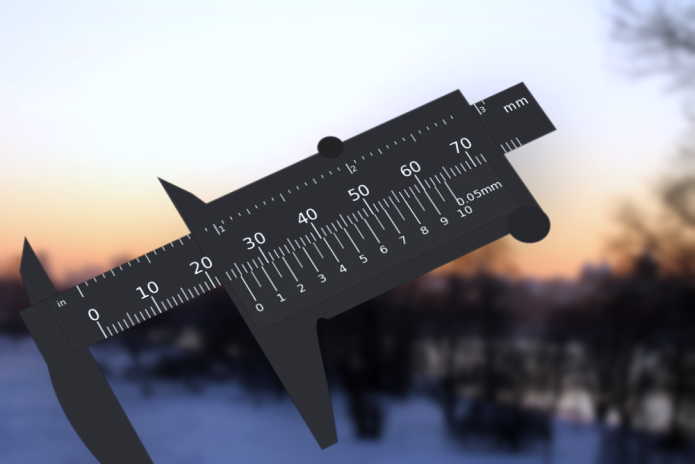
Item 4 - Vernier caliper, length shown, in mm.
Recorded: 24.8 mm
